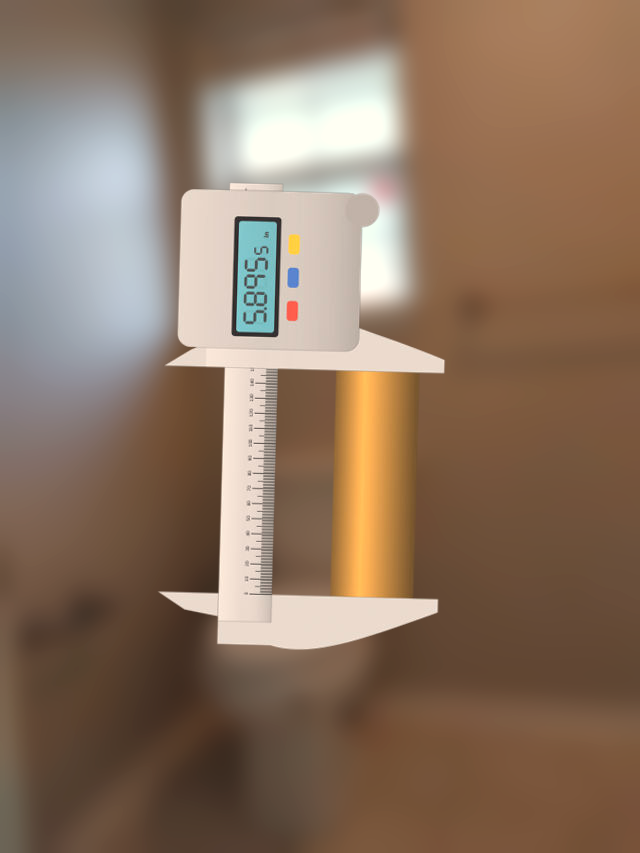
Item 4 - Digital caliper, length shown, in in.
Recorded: 5.8955 in
